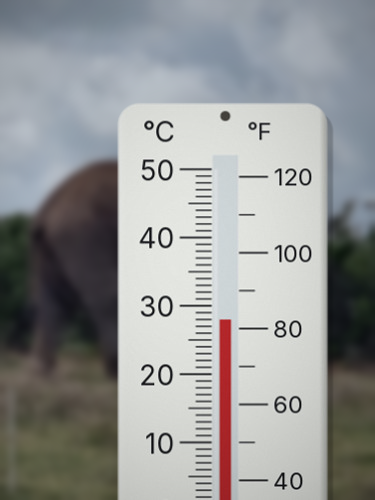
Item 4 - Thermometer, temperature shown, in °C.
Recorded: 28 °C
